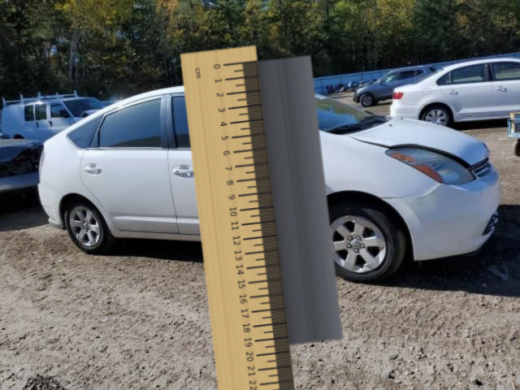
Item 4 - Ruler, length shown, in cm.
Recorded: 19.5 cm
